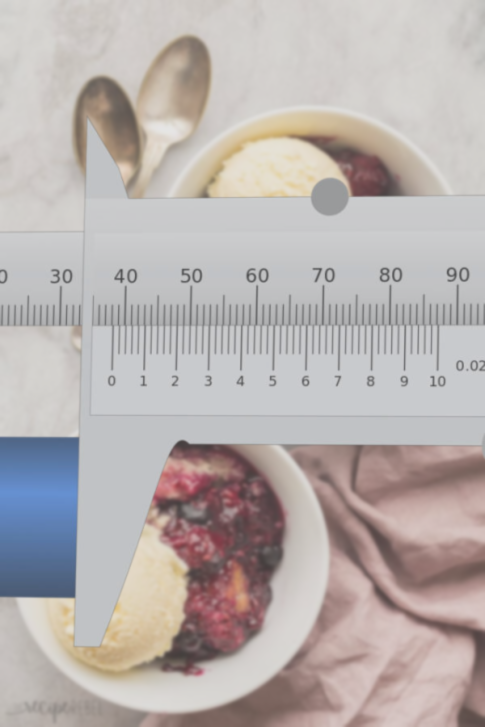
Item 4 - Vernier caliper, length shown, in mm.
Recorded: 38.2 mm
